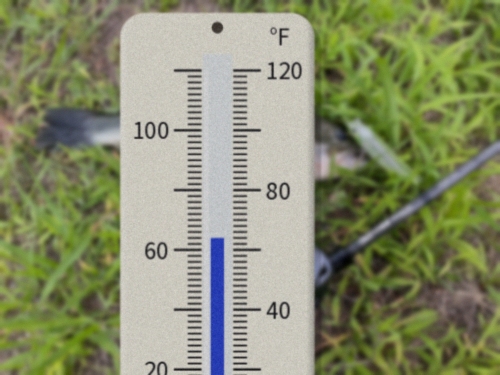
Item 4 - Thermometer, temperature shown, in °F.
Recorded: 64 °F
